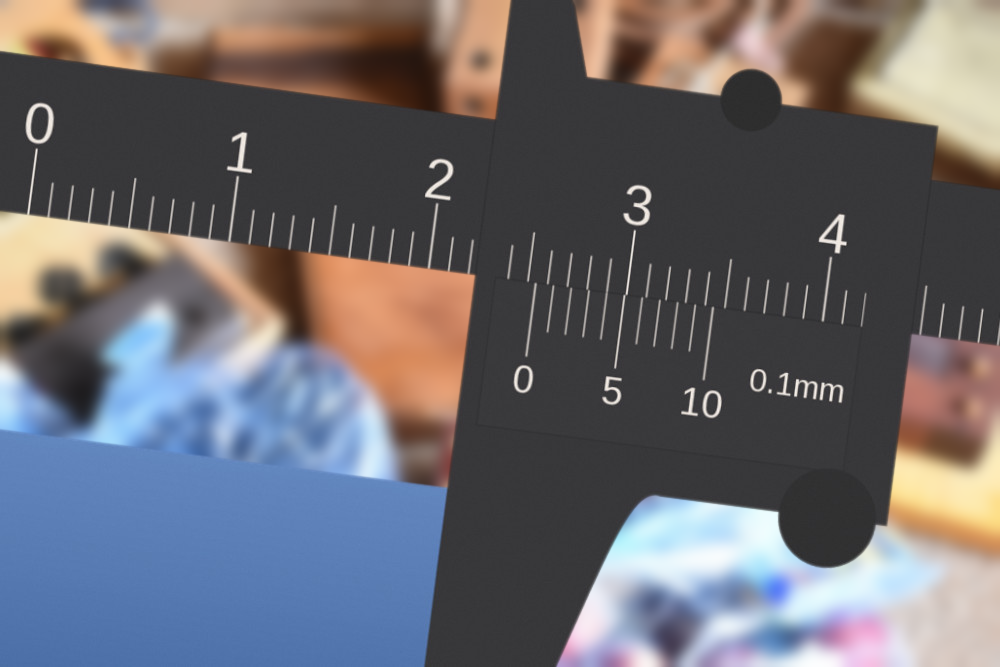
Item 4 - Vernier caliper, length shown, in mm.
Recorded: 25.4 mm
